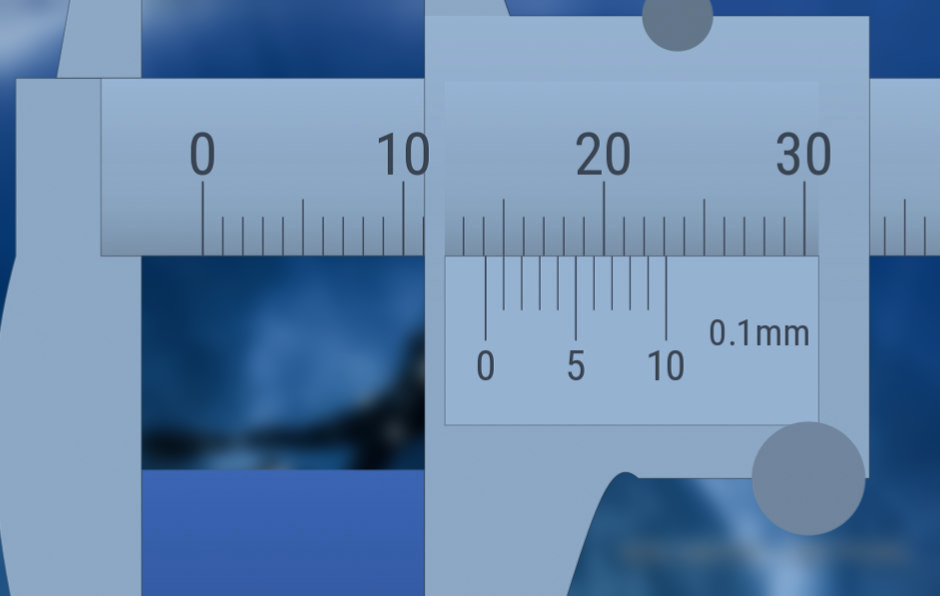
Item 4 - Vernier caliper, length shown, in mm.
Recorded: 14.1 mm
